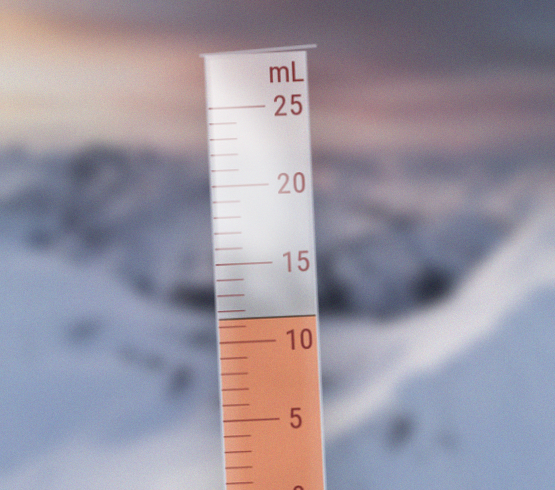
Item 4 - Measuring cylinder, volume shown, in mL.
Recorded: 11.5 mL
